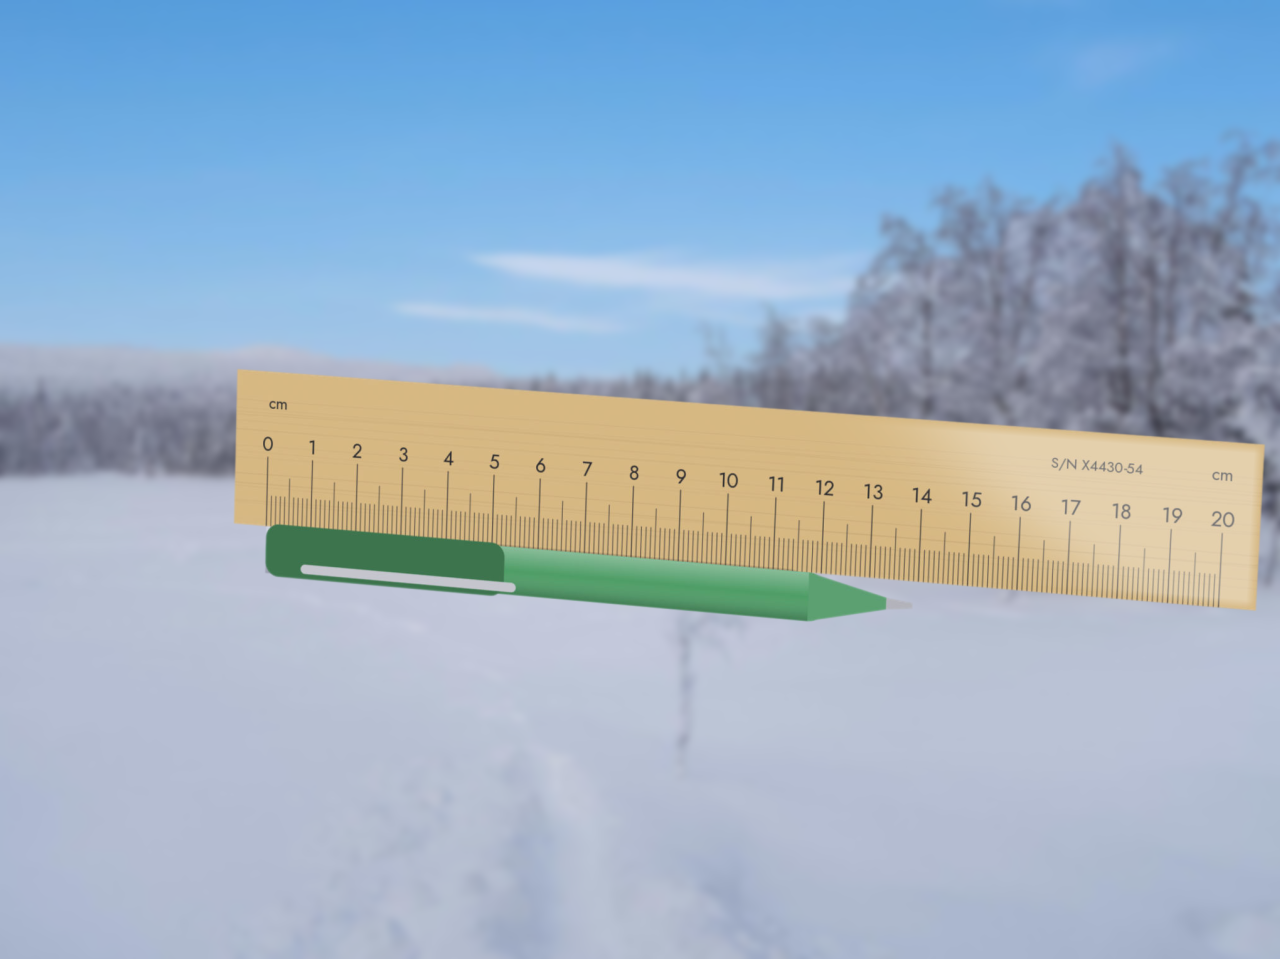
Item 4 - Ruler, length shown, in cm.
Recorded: 13.9 cm
